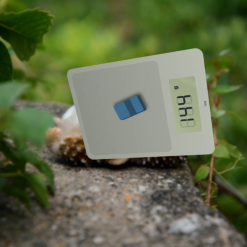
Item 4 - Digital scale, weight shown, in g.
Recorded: 144 g
